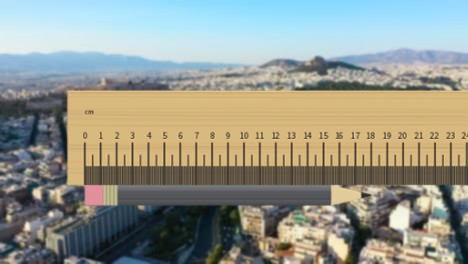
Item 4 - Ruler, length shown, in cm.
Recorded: 18 cm
